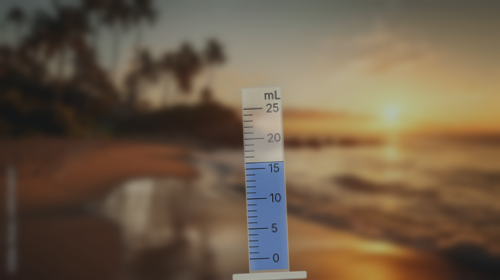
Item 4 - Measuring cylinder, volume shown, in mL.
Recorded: 16 mL
